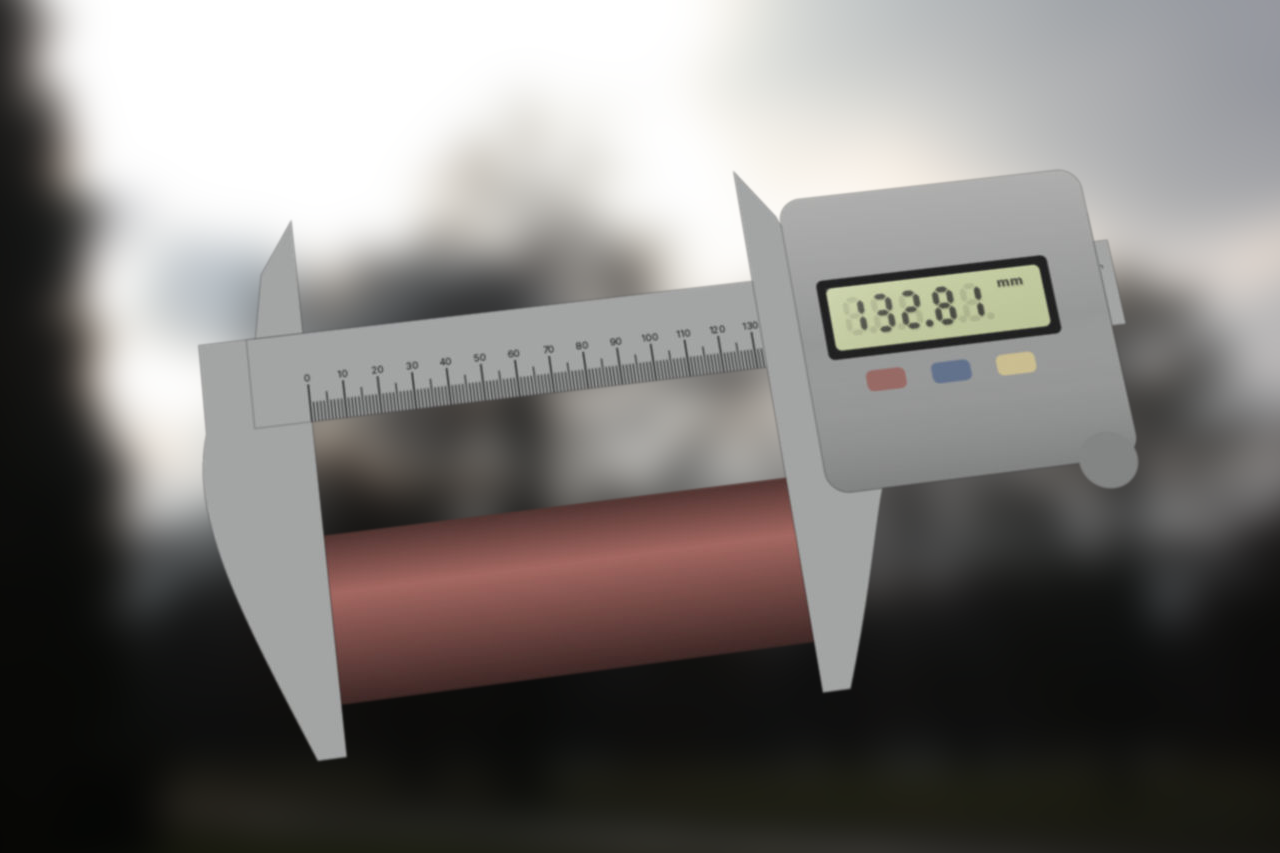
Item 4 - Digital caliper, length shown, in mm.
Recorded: 132.81 mm
